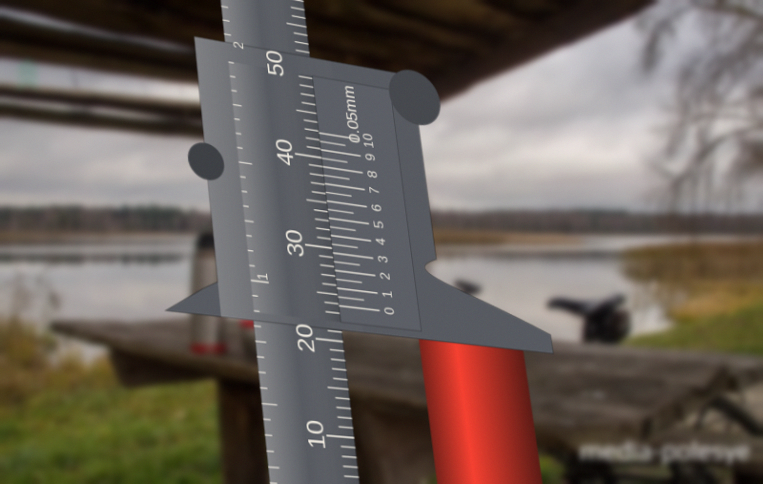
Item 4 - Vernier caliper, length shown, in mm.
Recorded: 23.8 mm
